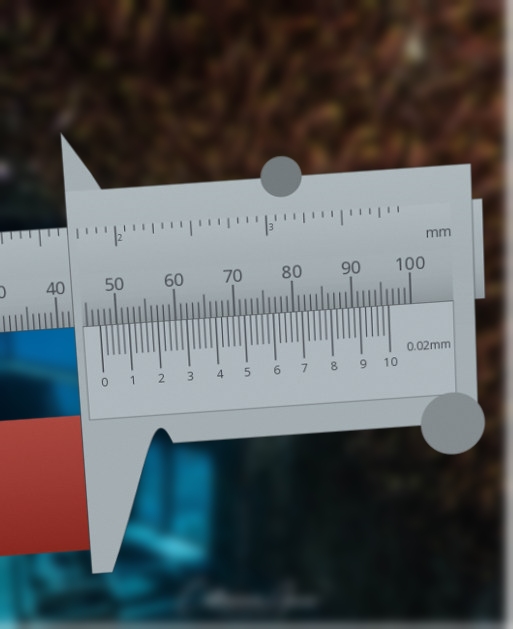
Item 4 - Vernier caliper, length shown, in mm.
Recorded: 47.2 mm
